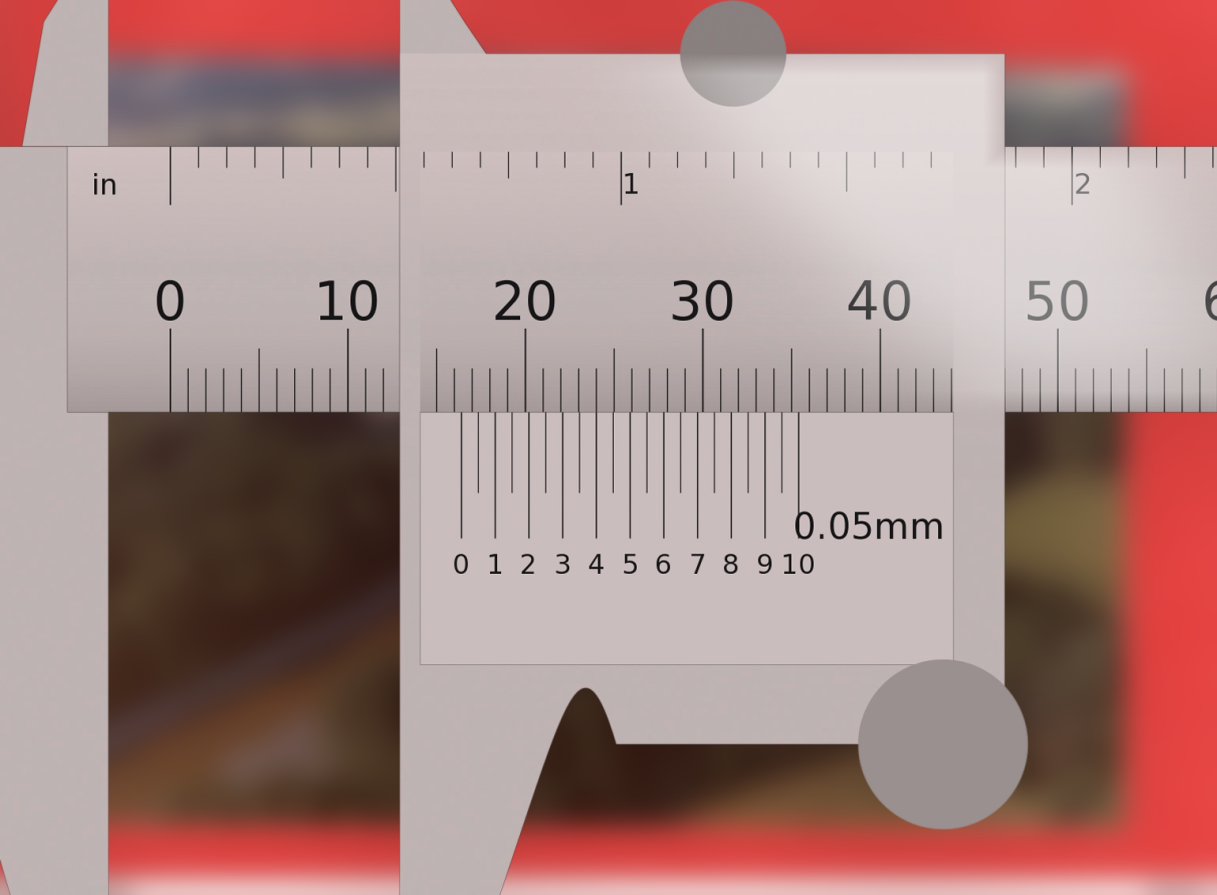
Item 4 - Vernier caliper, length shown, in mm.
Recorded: 16.4 mm
